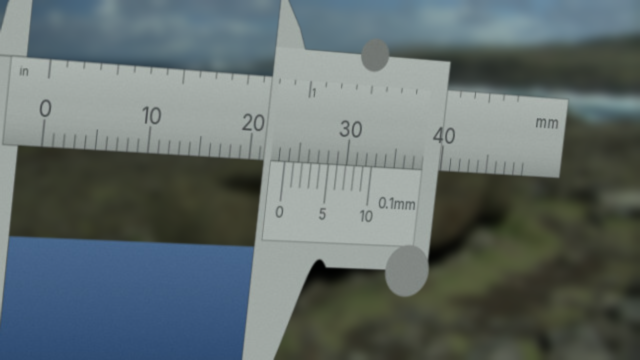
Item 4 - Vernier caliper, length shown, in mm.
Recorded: 23.6 mm
